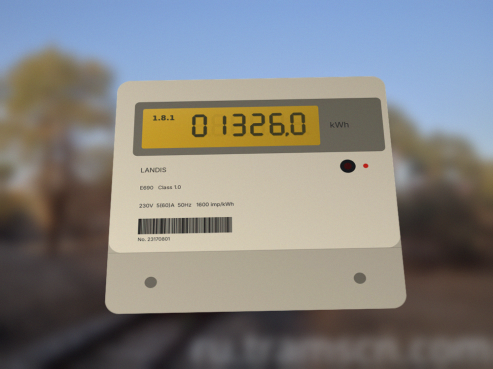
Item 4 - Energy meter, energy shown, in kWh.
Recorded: 1326.0 kWh
